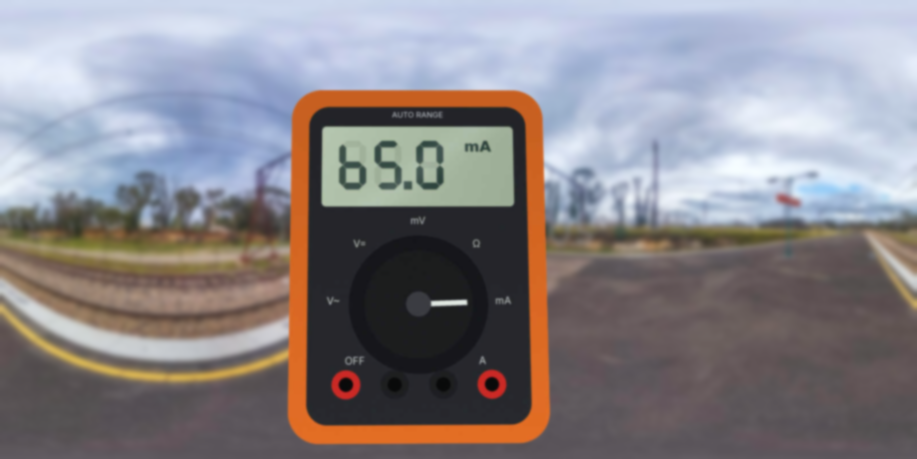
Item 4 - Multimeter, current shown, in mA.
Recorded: 65.0 mA
